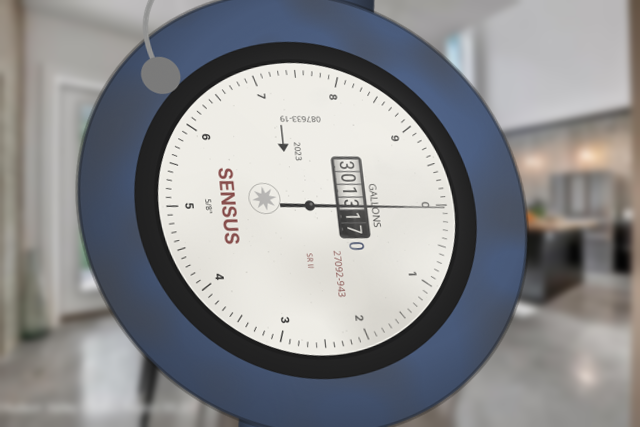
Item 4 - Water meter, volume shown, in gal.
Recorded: 3013170.0 gal
